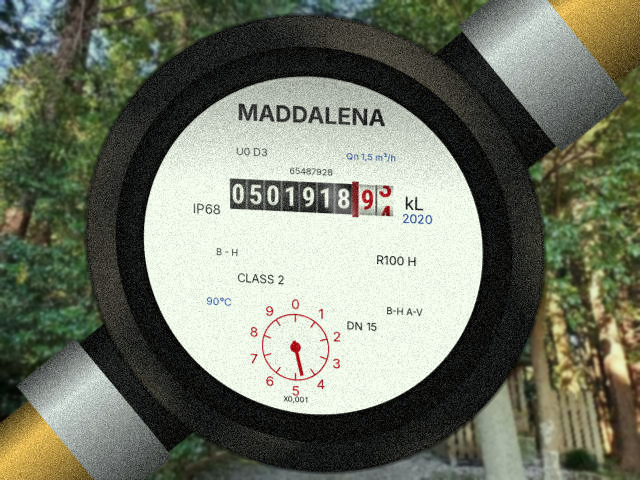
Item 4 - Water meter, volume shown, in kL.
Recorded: 501918.934 kL
